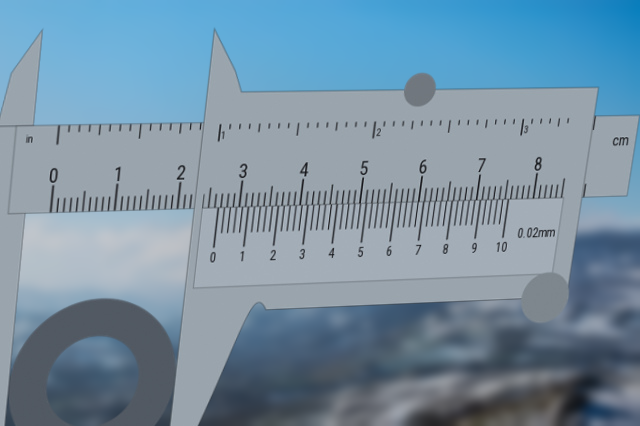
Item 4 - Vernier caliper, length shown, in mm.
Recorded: 26.6 mm
